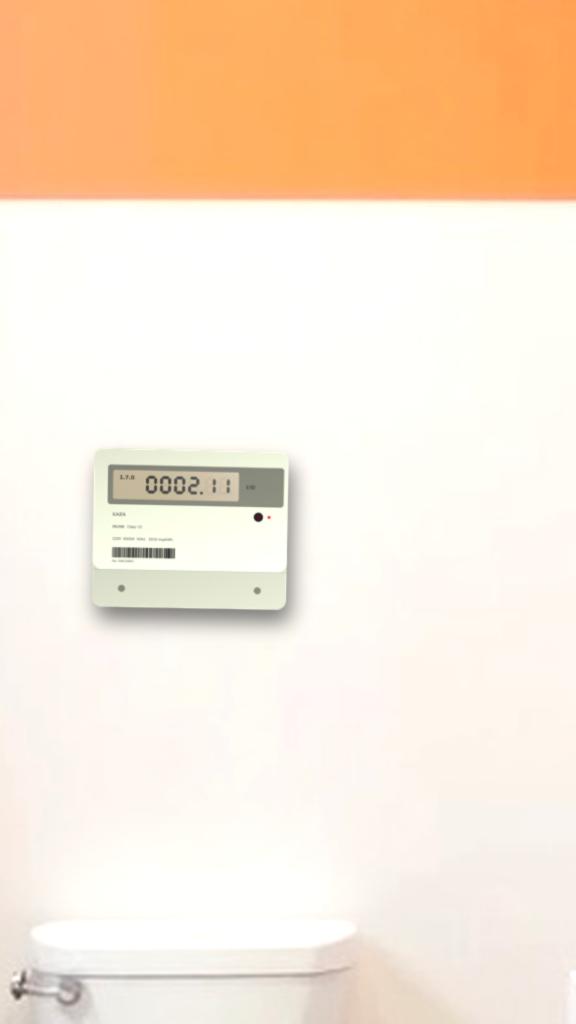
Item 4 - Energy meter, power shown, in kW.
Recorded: 2.11 kW
